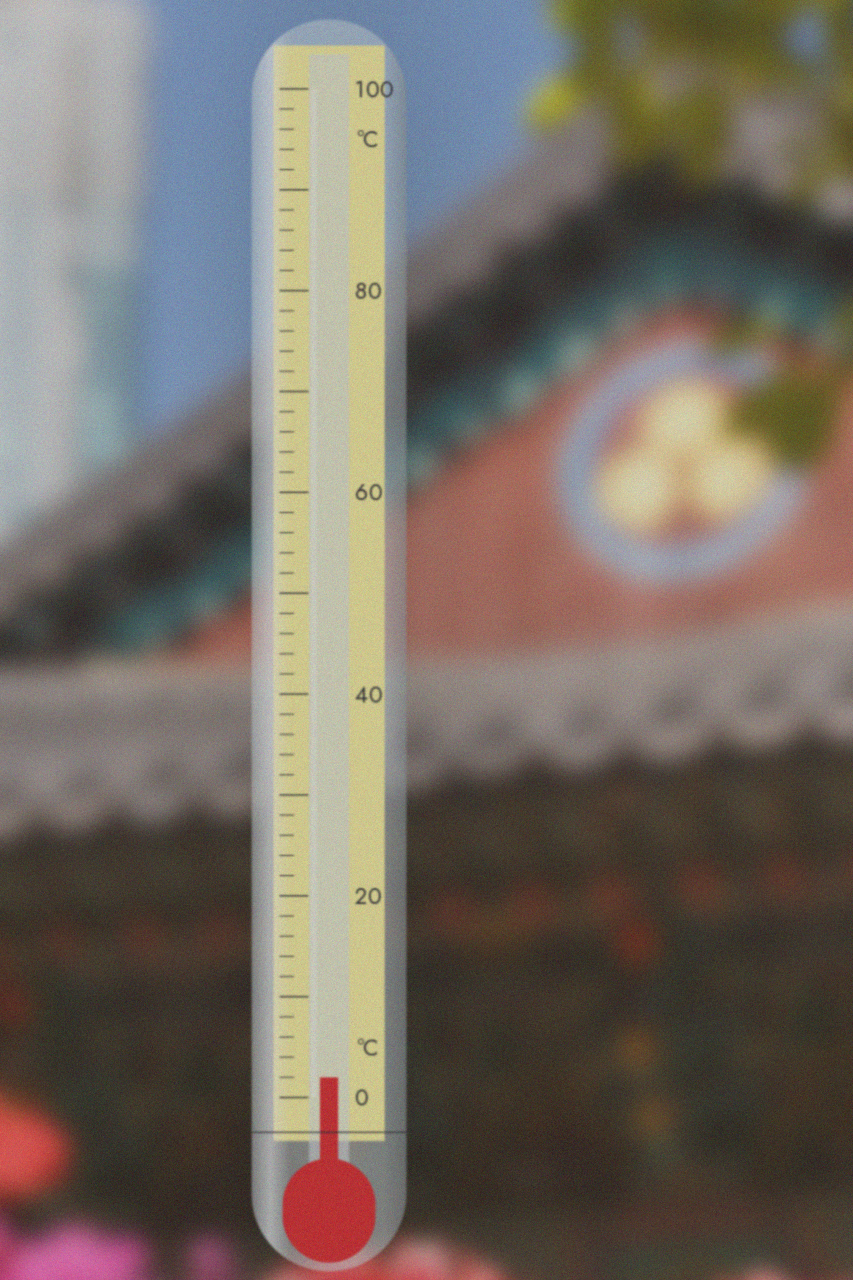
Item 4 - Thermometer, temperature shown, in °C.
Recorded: 2 °C
